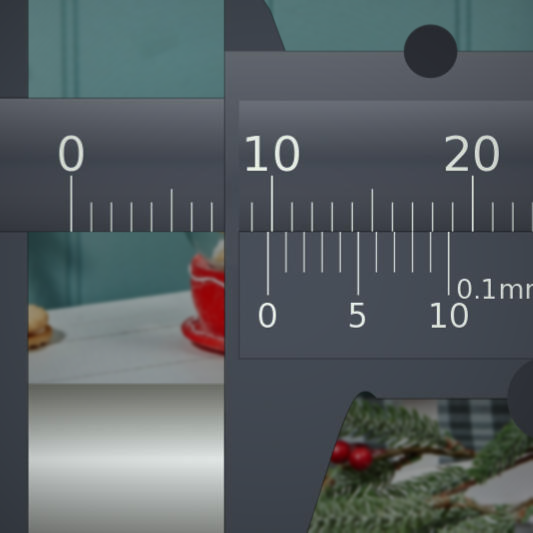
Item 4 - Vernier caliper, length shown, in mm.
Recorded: 9.8 mm
